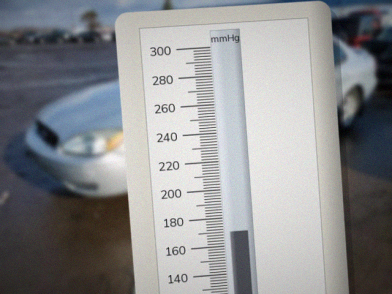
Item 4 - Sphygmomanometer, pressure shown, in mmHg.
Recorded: 170 mmHg
